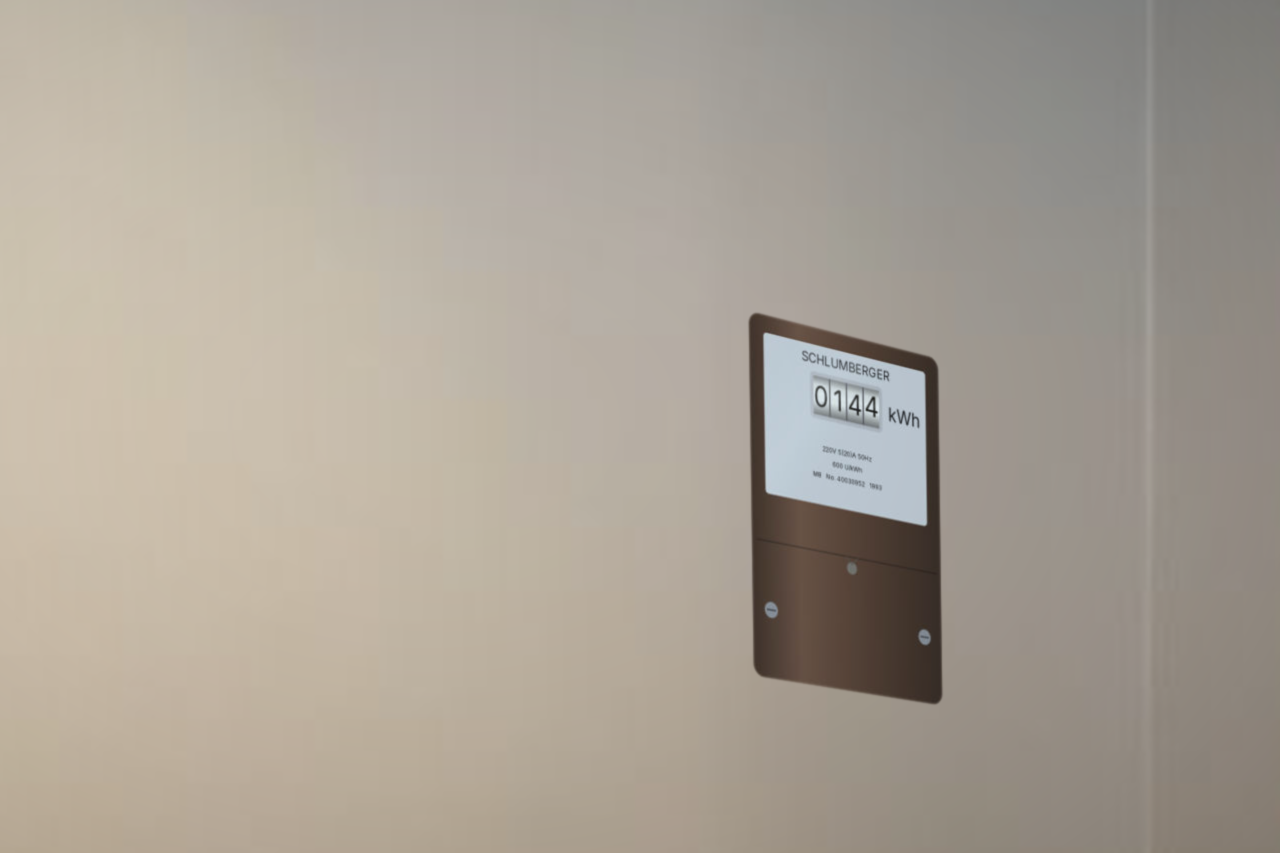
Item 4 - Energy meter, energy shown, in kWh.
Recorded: 144 kWh
